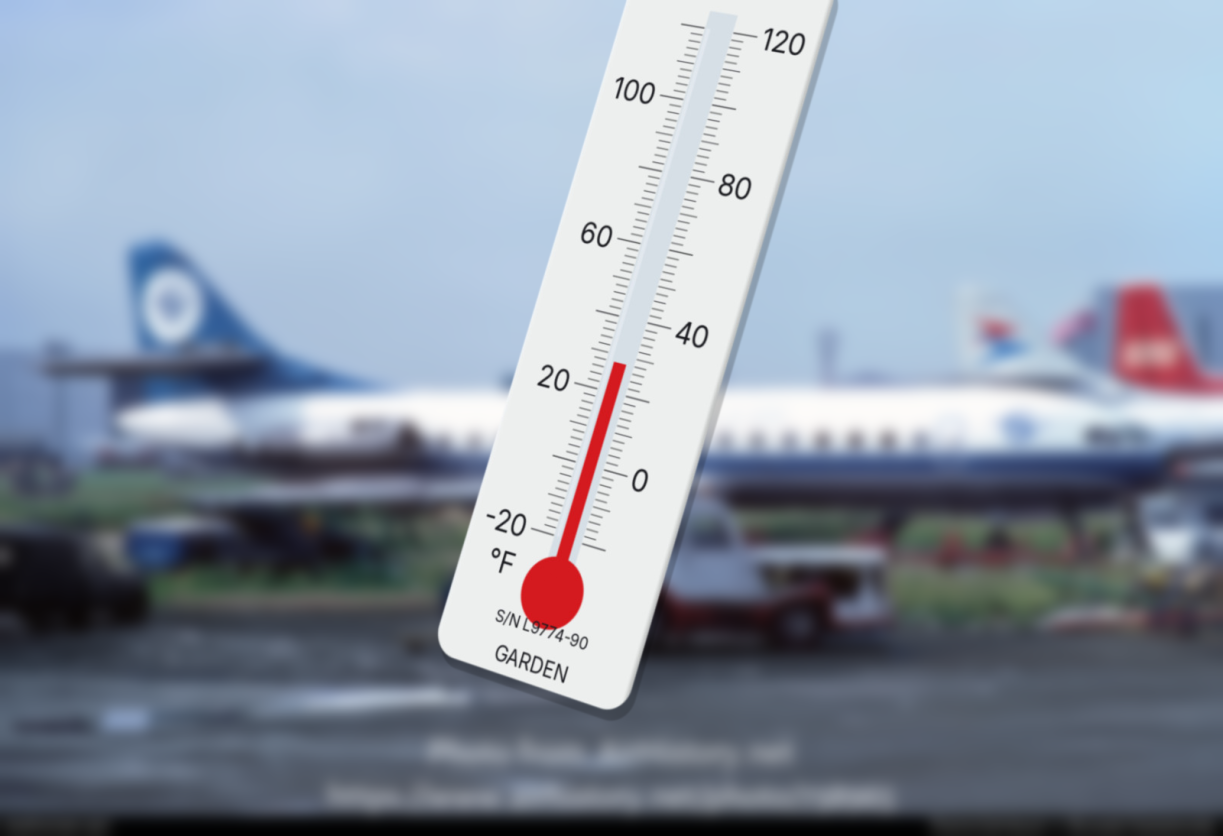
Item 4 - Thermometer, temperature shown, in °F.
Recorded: 28 °F
